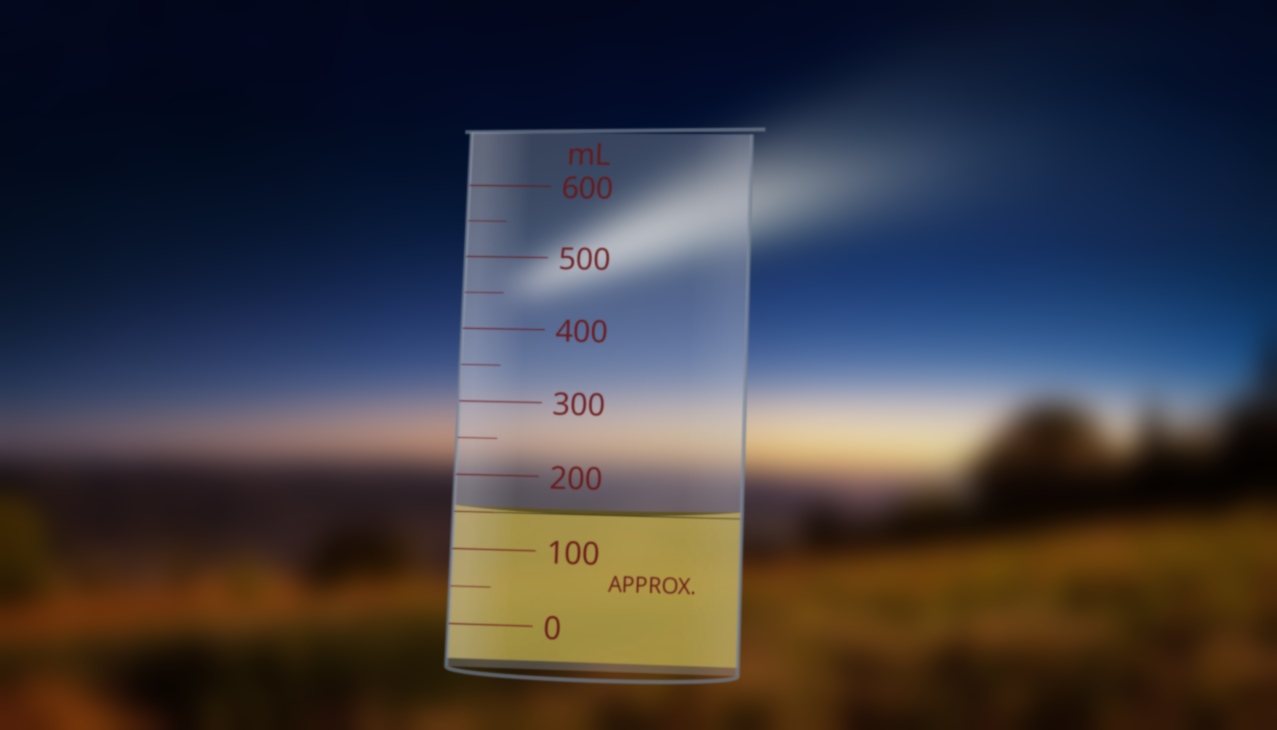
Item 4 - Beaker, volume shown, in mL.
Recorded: 150 mL
